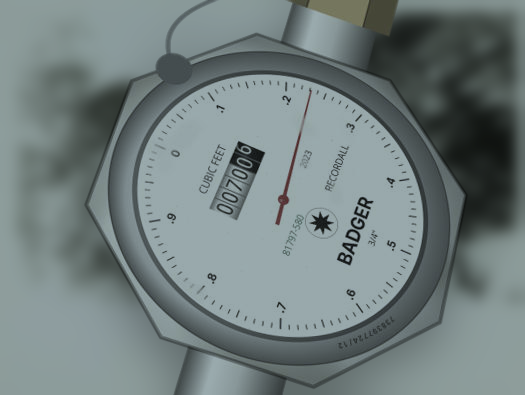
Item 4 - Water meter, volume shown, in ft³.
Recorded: 7006.23 ft³
